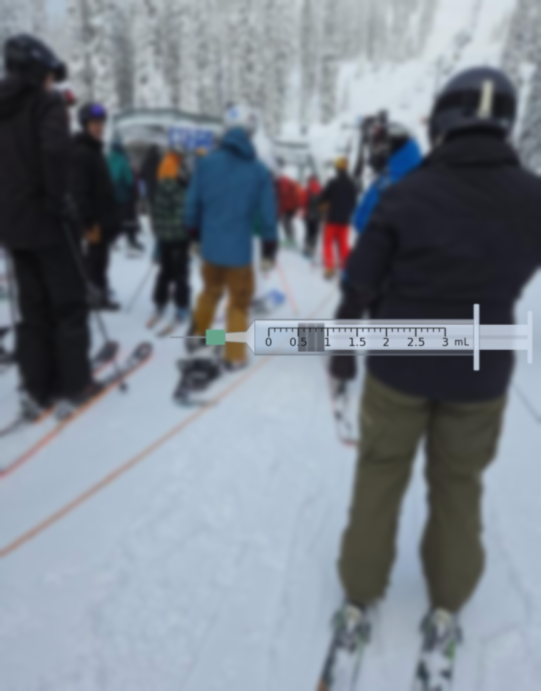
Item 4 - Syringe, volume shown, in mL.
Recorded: 0.5 mL
